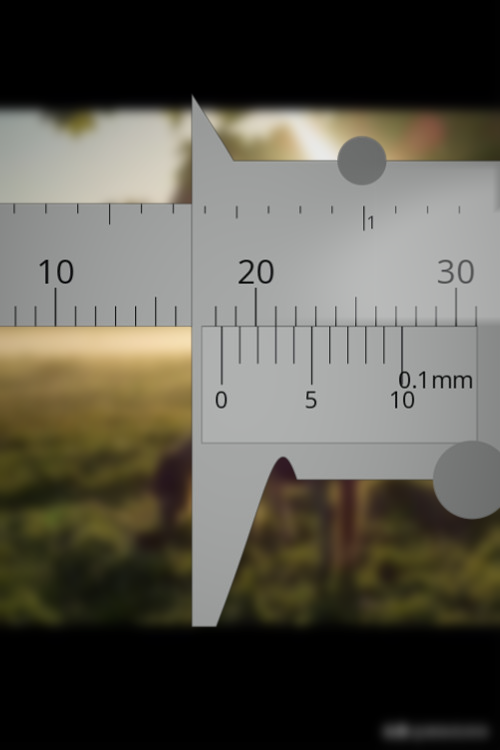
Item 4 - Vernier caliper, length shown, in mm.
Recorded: 18.3 mm
